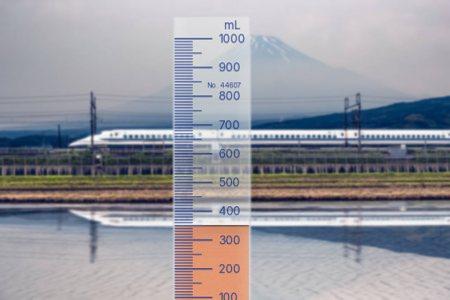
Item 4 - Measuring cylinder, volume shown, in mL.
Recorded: 350 mL
